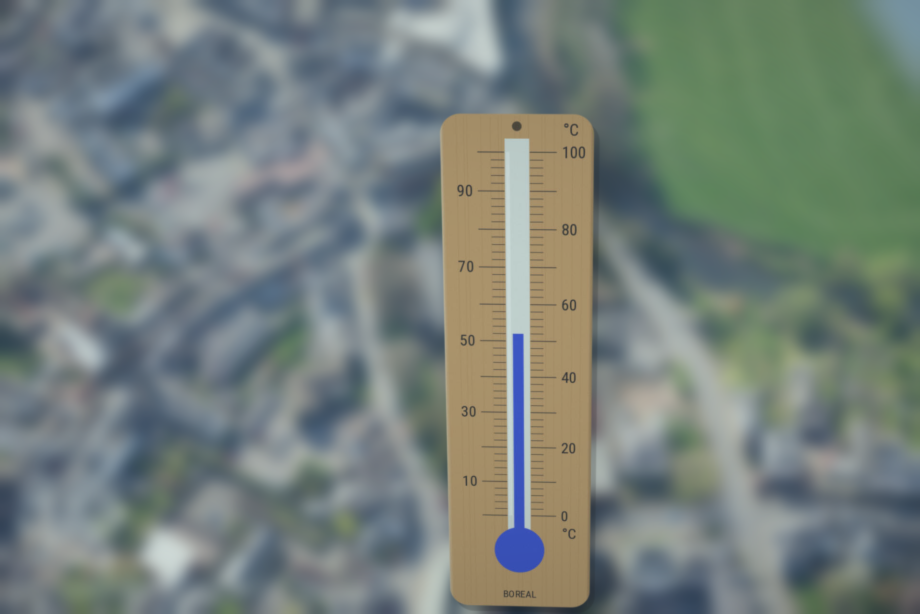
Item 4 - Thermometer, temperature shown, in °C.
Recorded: 52 °C
